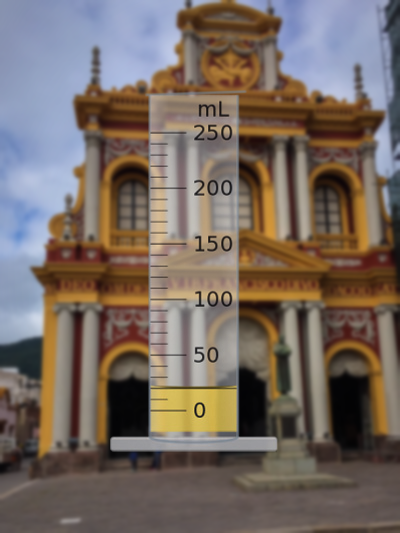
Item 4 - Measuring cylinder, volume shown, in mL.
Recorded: 20 mL
